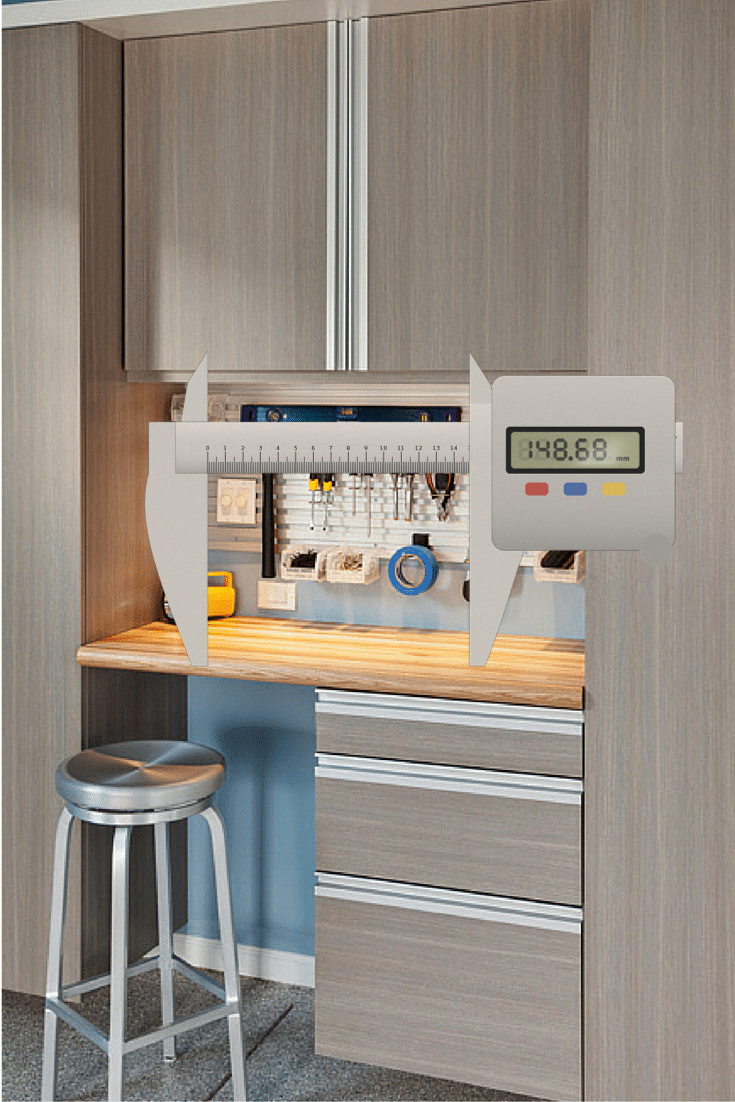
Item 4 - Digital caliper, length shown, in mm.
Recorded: 148.68 mm
